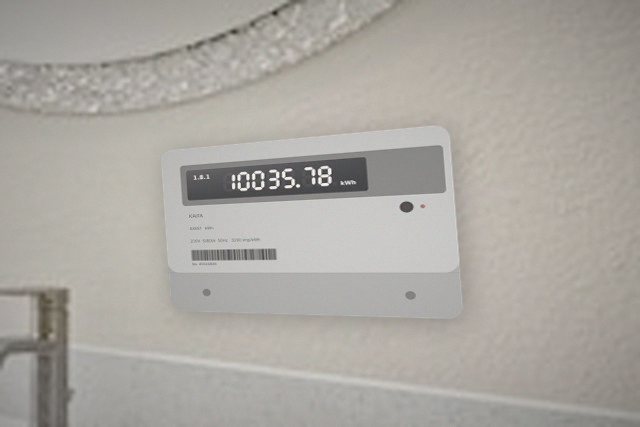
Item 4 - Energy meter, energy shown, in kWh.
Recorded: 10035.78 kWh
